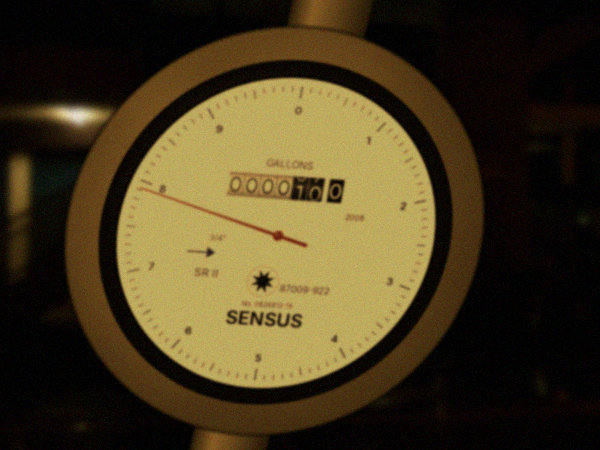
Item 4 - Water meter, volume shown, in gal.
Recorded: 97.9 gal
